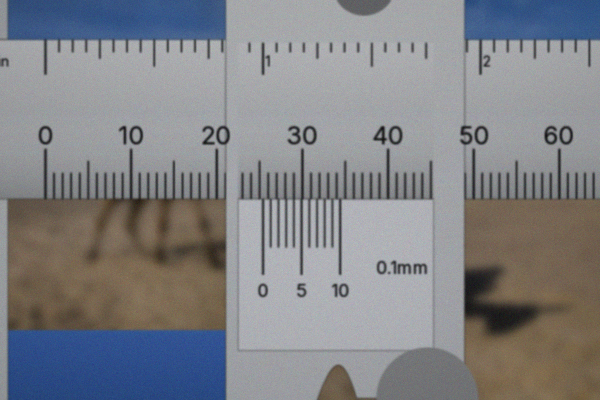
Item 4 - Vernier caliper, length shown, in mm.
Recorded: 25.4 mm
